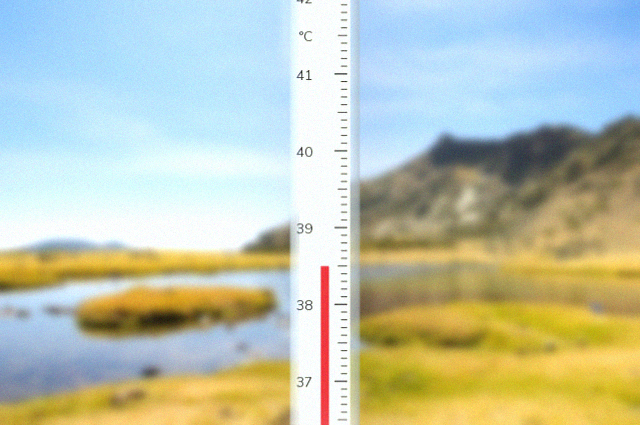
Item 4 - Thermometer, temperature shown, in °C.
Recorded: 38.5 °C
